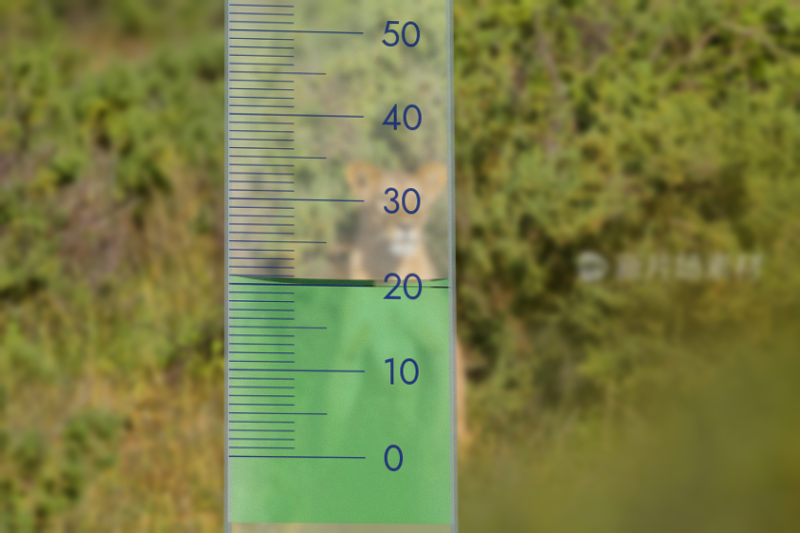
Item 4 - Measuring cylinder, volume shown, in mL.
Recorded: 20 mL
